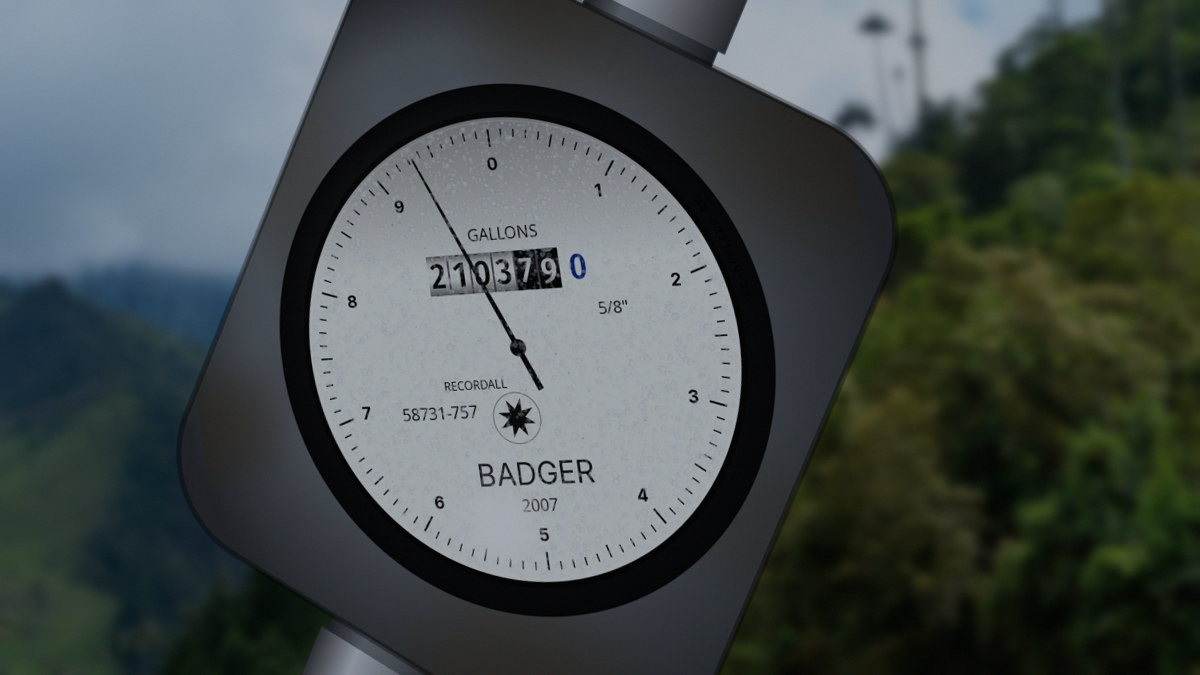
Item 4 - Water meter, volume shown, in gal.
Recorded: 2103789.3 gal
